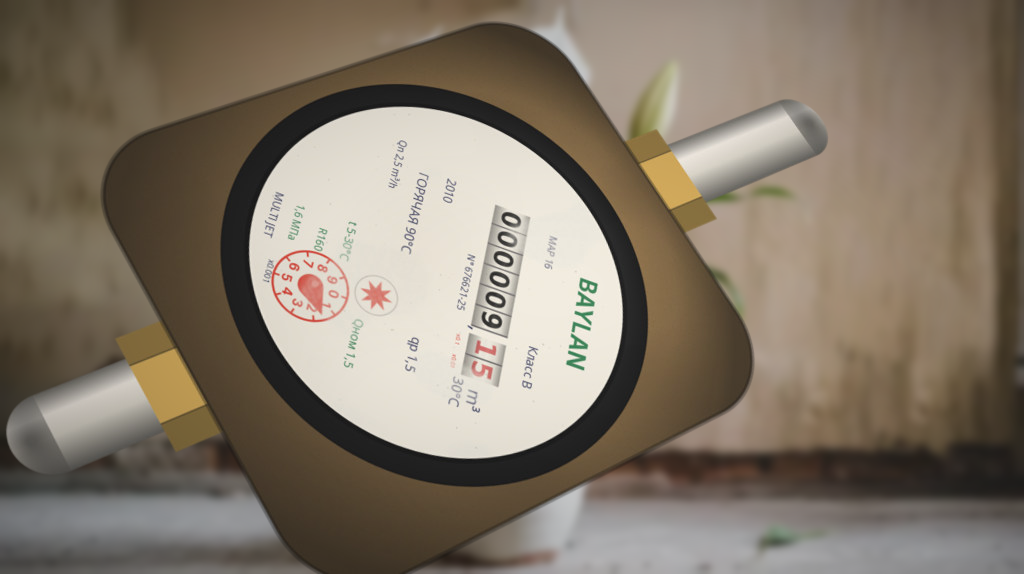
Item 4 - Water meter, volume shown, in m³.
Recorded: 9.151 m³
